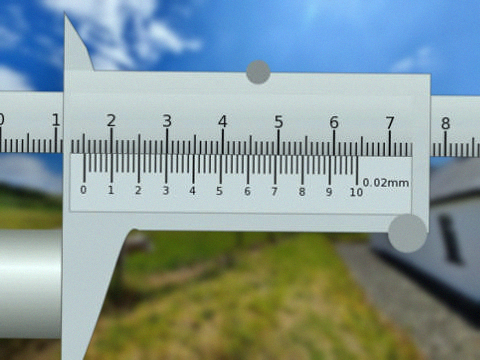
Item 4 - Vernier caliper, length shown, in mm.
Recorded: 15.2 mm
